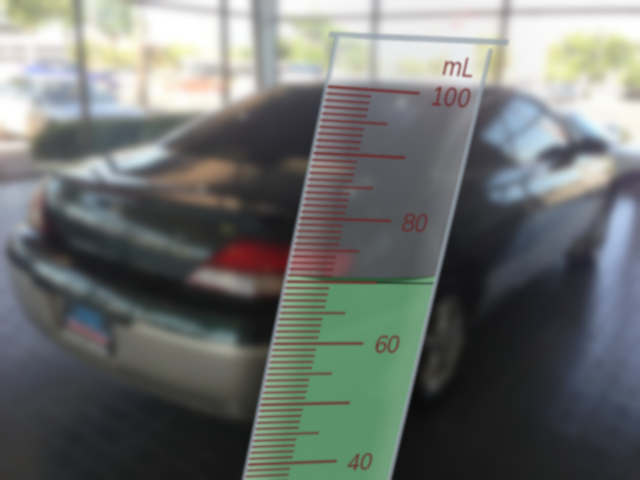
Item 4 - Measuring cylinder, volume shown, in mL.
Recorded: 70 mL
